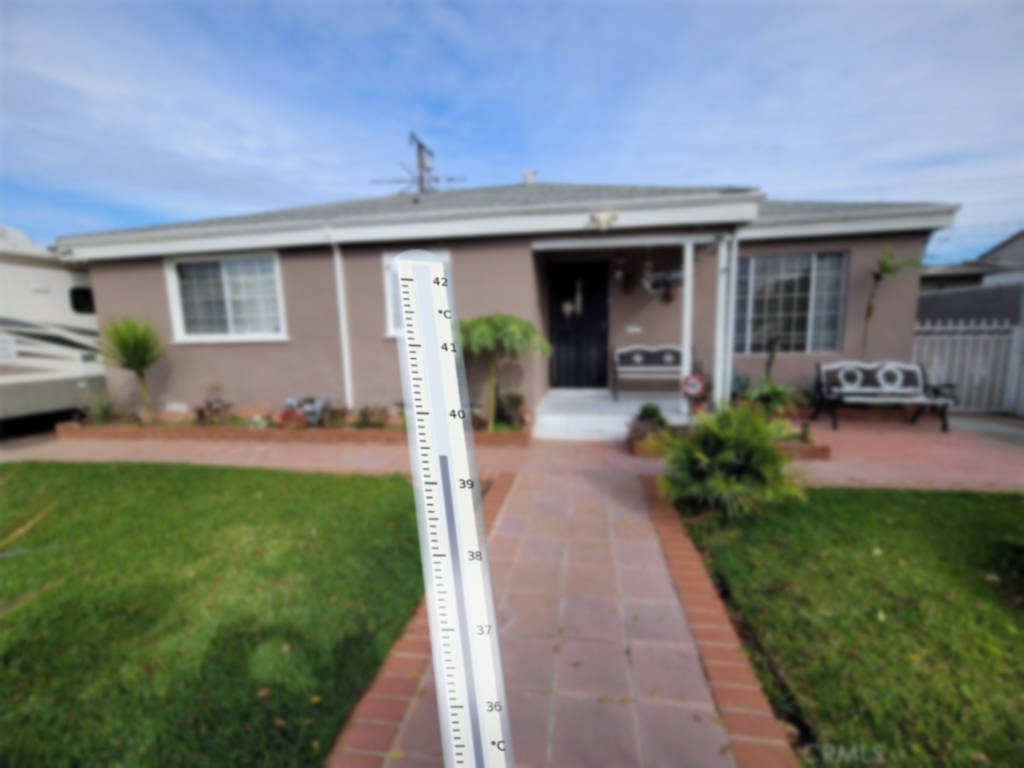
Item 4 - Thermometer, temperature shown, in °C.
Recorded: 39.4 °C
